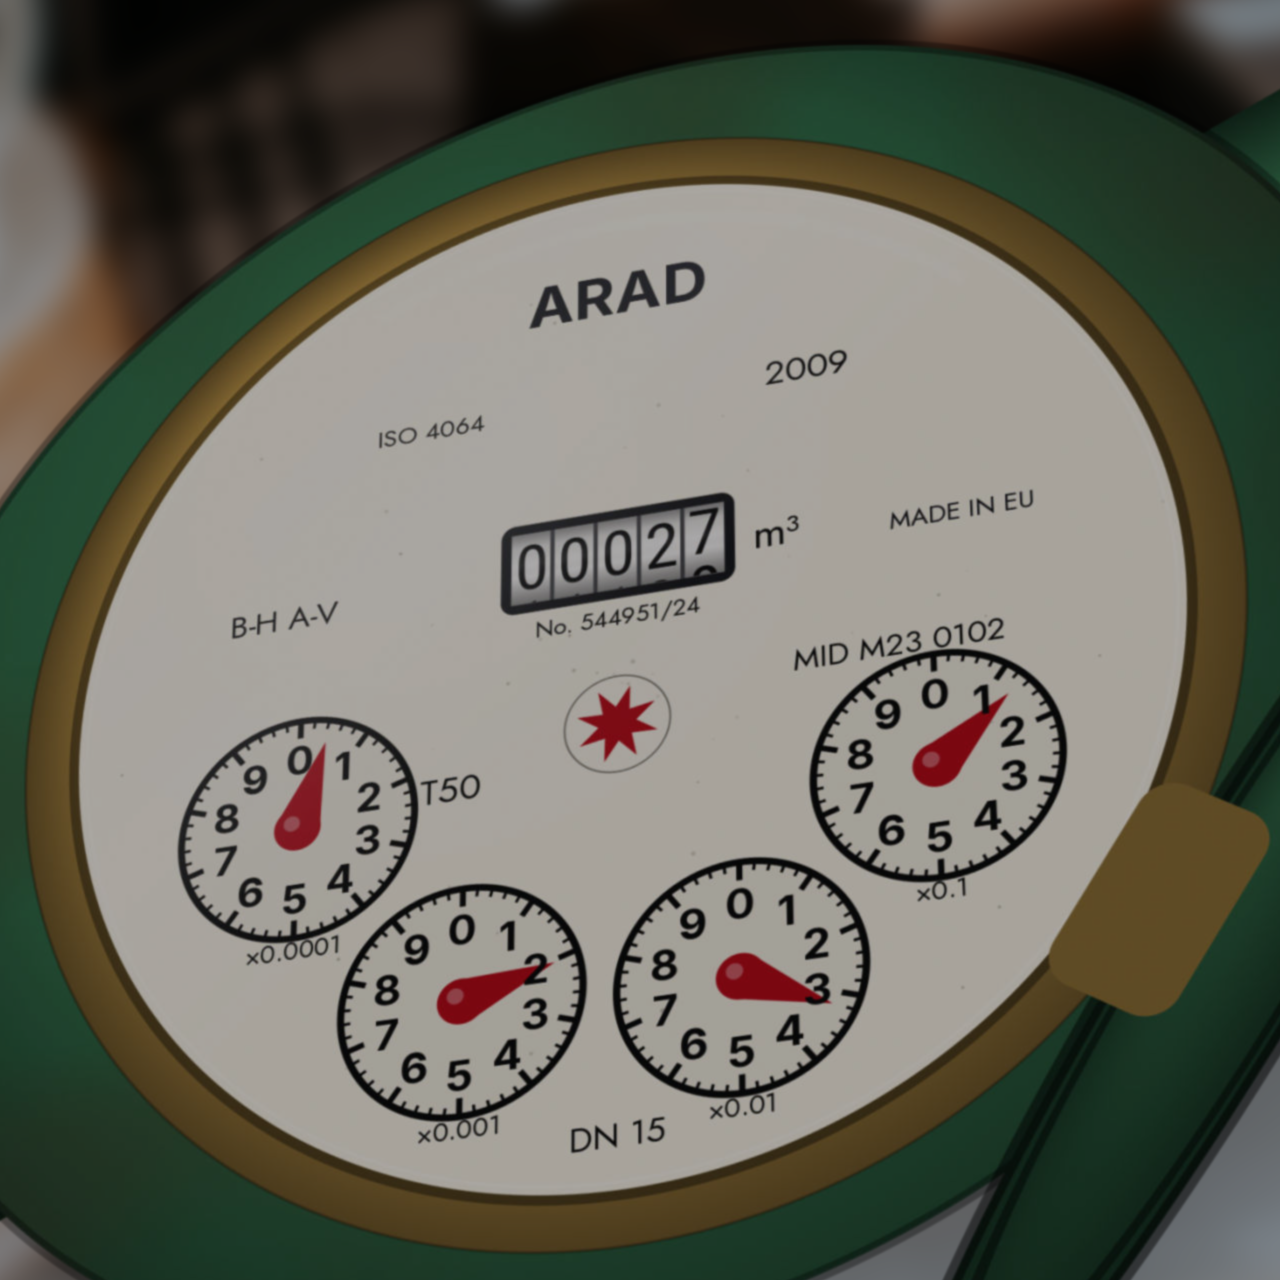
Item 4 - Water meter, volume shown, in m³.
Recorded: 27.1320 m³
